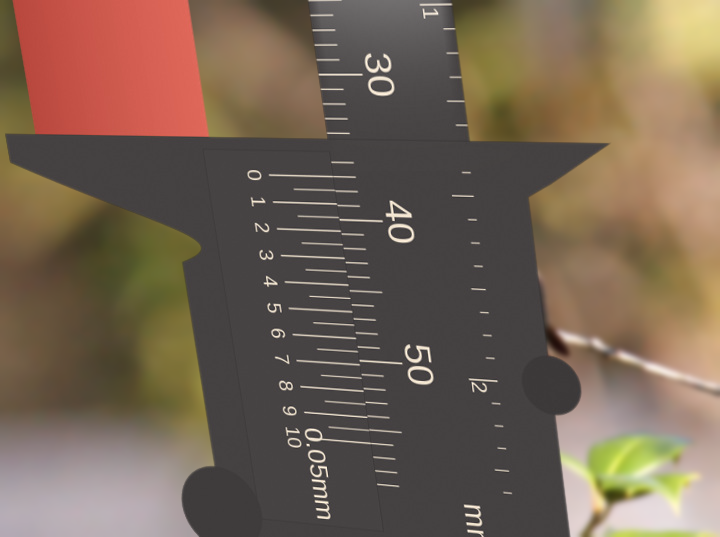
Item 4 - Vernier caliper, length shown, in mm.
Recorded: 37.0 mm
